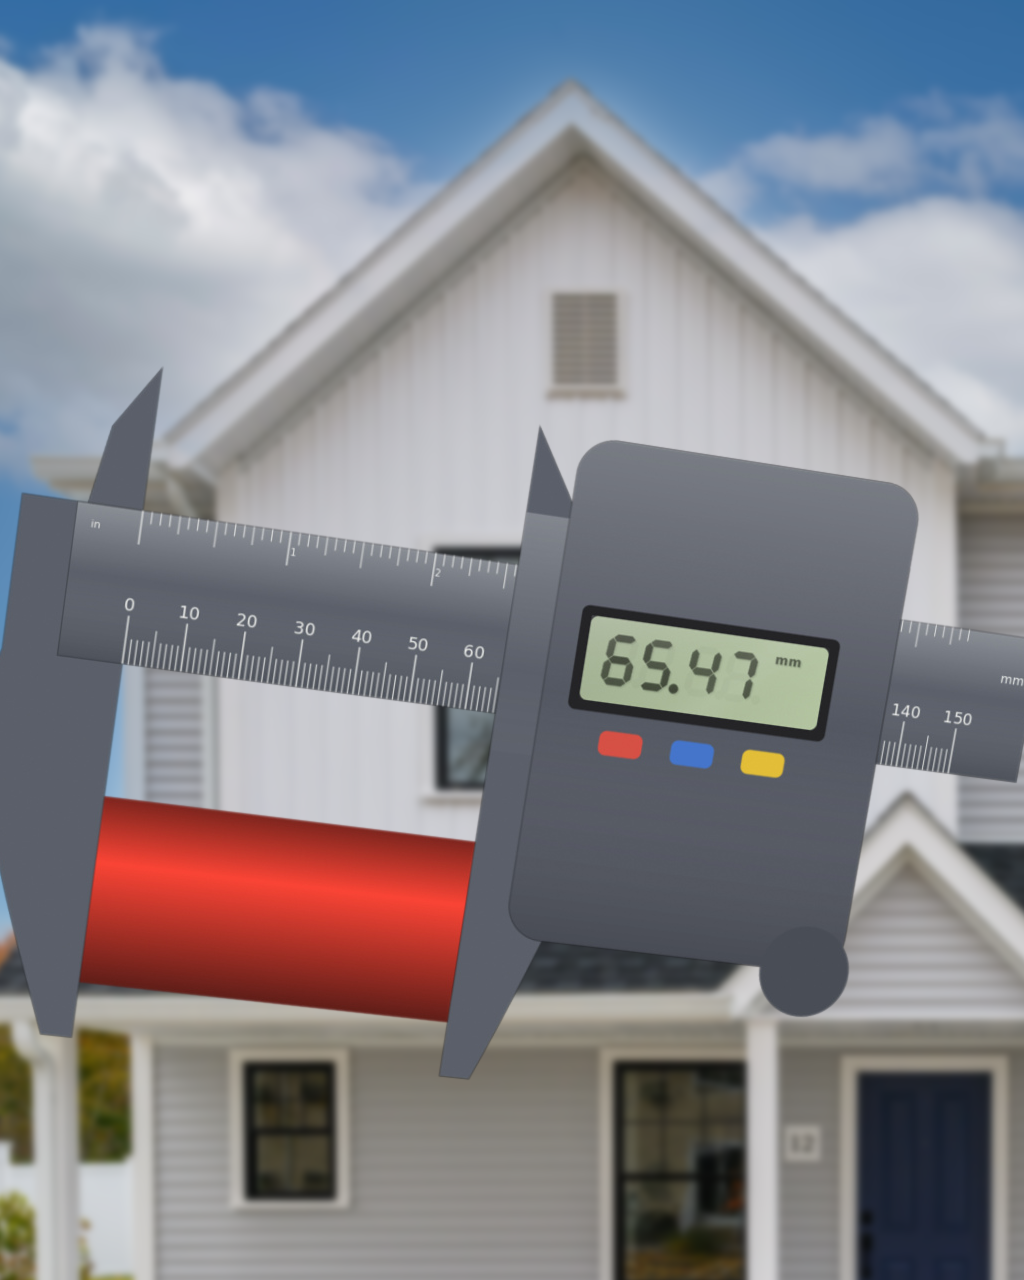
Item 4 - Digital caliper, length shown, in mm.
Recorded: 65.47 mm
